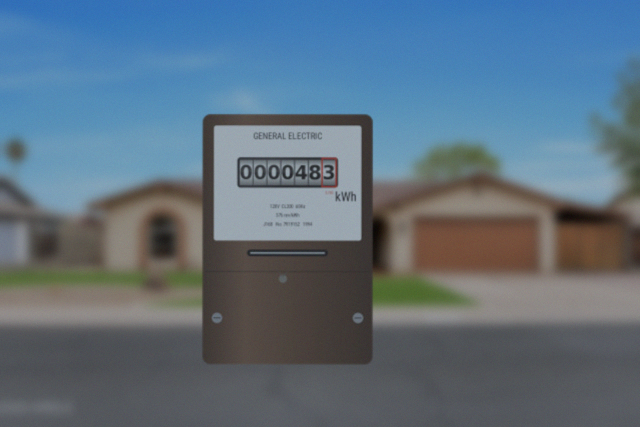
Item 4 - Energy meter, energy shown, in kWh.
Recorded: 48.3 kWh
